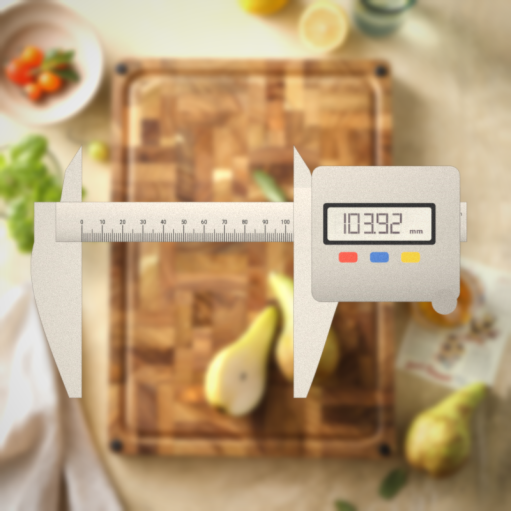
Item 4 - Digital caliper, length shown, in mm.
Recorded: 103.92 mm
